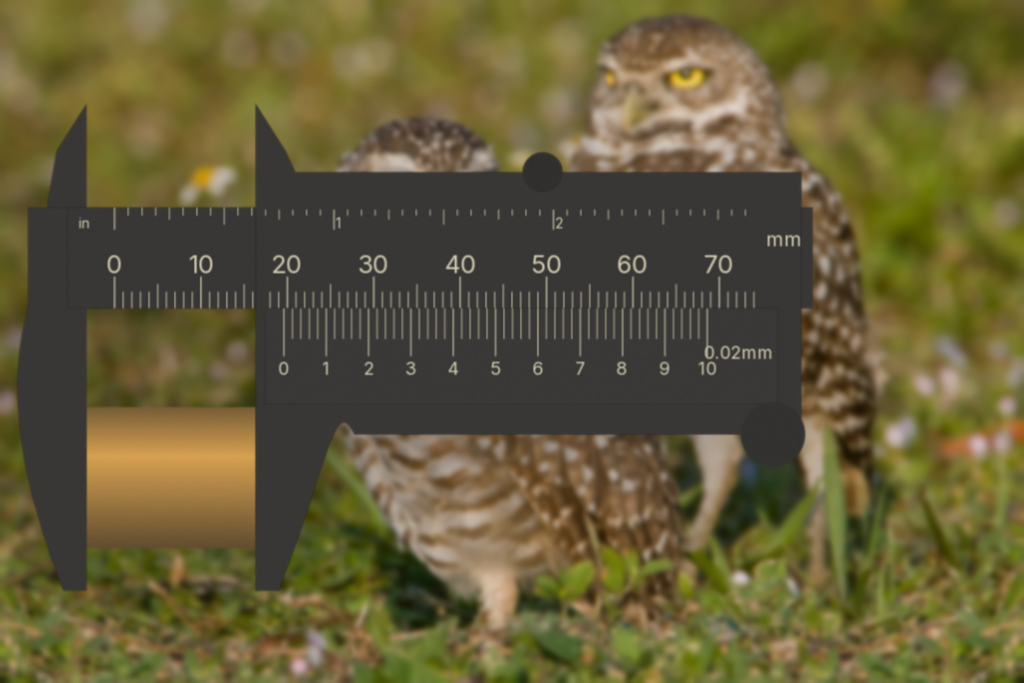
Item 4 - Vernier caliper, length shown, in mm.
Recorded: 19.6 mm
